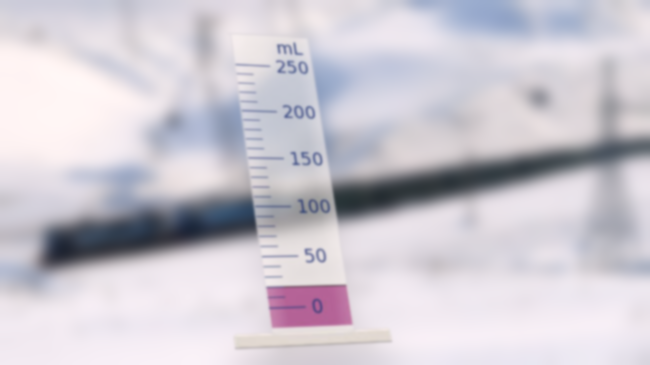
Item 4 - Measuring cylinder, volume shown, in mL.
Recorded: 20 mL
